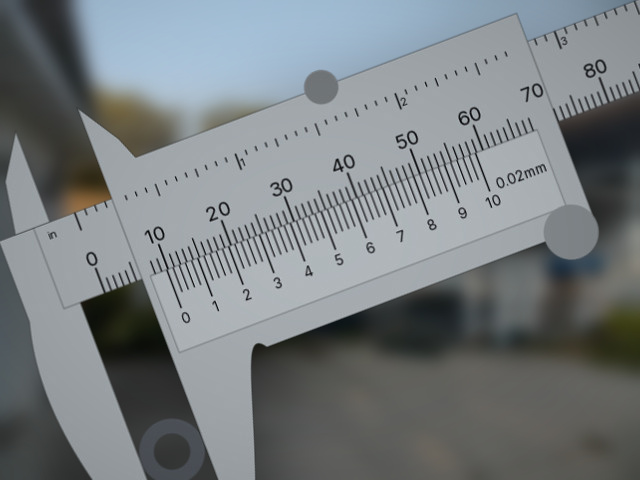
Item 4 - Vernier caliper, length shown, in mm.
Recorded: 9.8 mm
